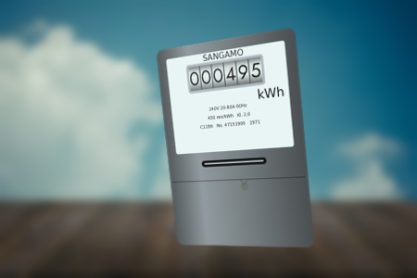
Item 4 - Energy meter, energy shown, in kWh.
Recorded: 495 kWh
